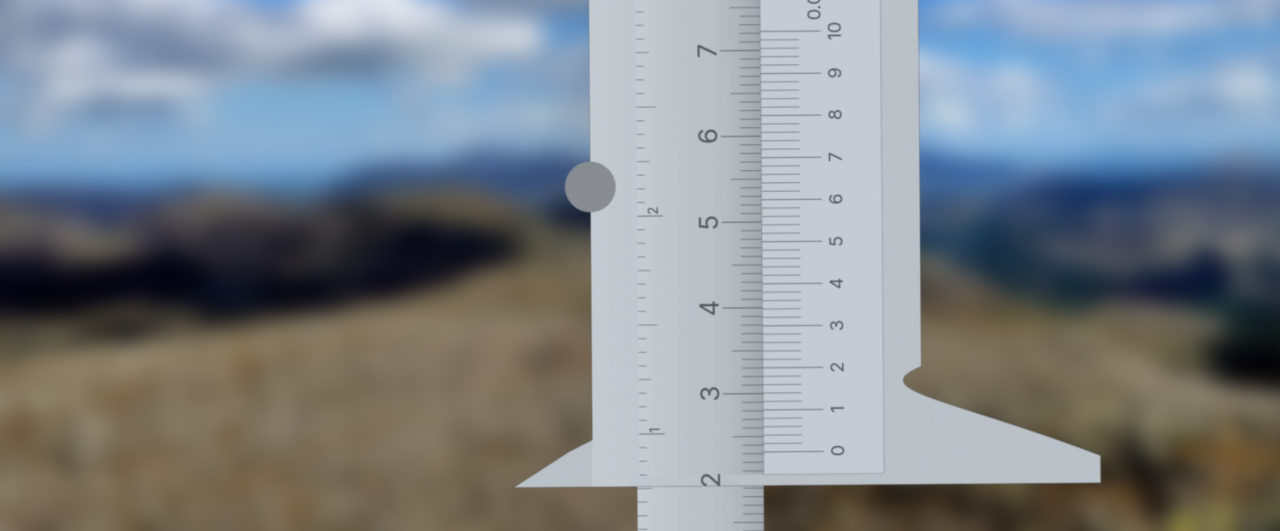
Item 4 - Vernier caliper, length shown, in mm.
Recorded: 23.2 mm
